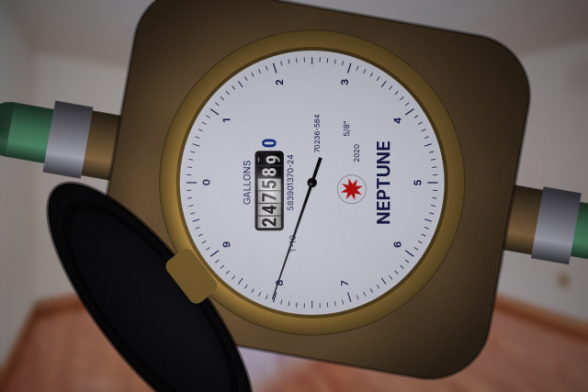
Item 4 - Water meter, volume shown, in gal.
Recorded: 2475888.0 gal
